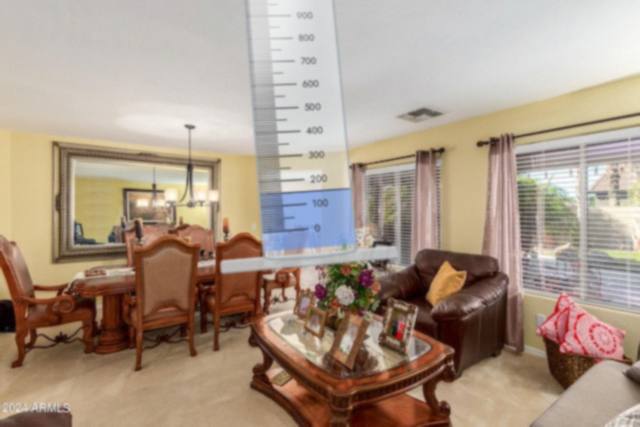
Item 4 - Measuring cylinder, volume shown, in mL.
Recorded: 150 mL
